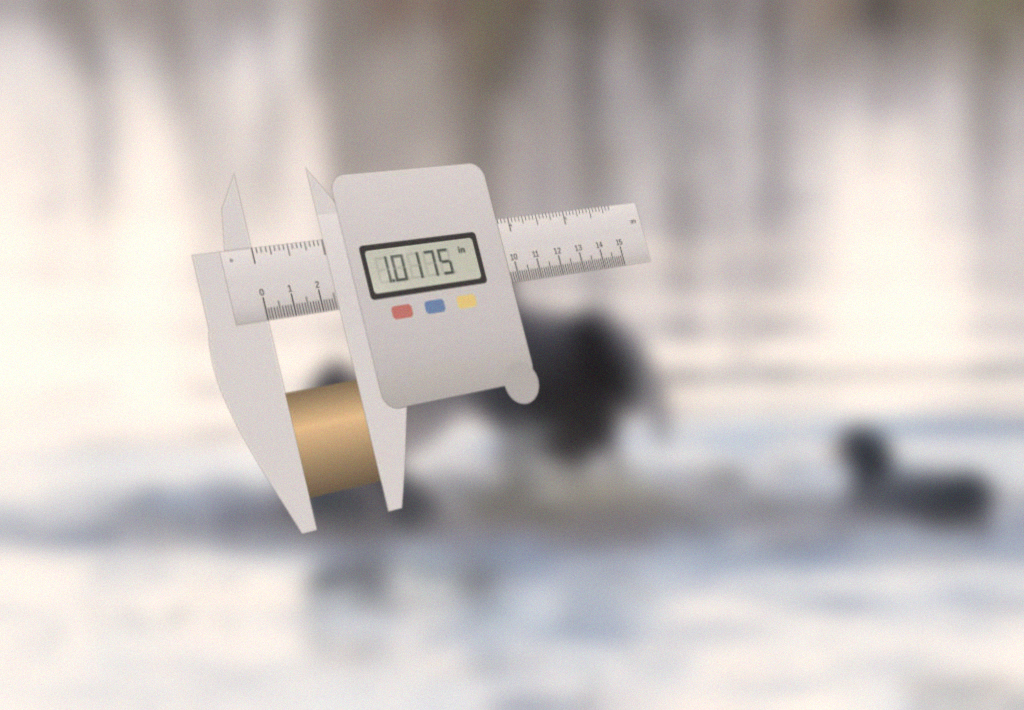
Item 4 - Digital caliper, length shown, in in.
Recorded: 1.0175 in
